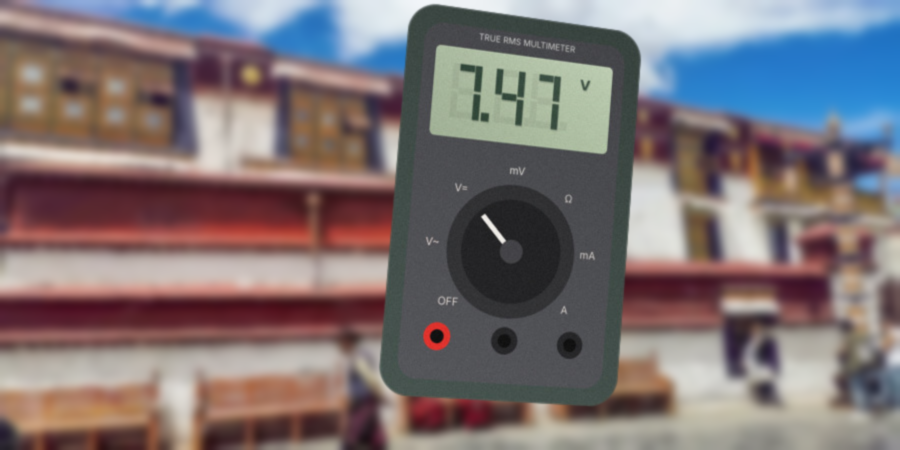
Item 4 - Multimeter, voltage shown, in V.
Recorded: 7.47 V
